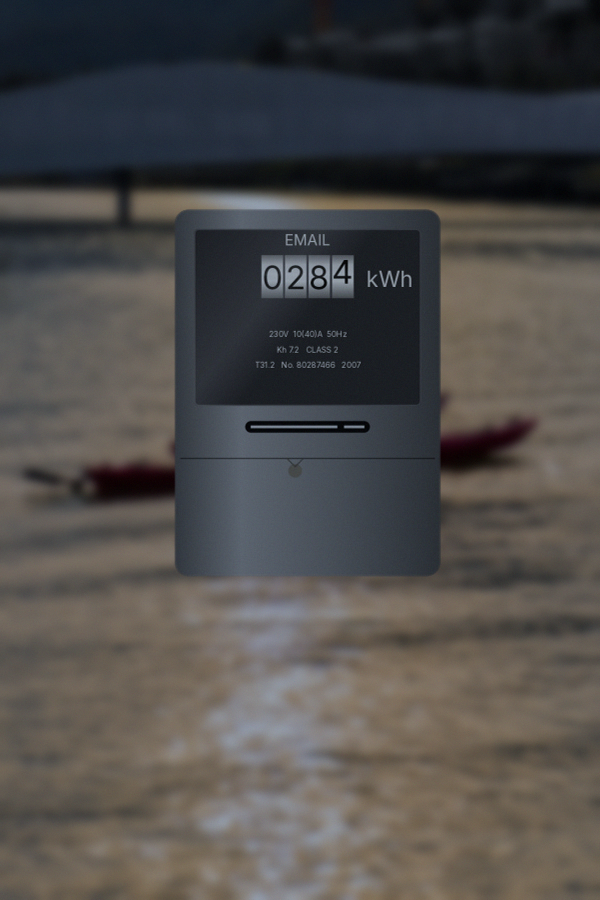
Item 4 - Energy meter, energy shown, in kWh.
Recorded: 284 kWh
